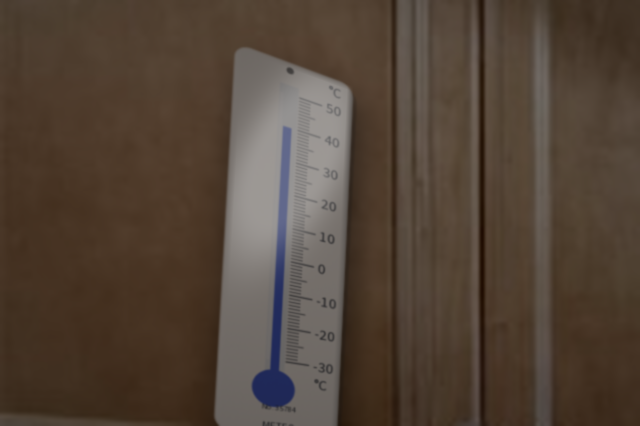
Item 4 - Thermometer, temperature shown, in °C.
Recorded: 40 °C
